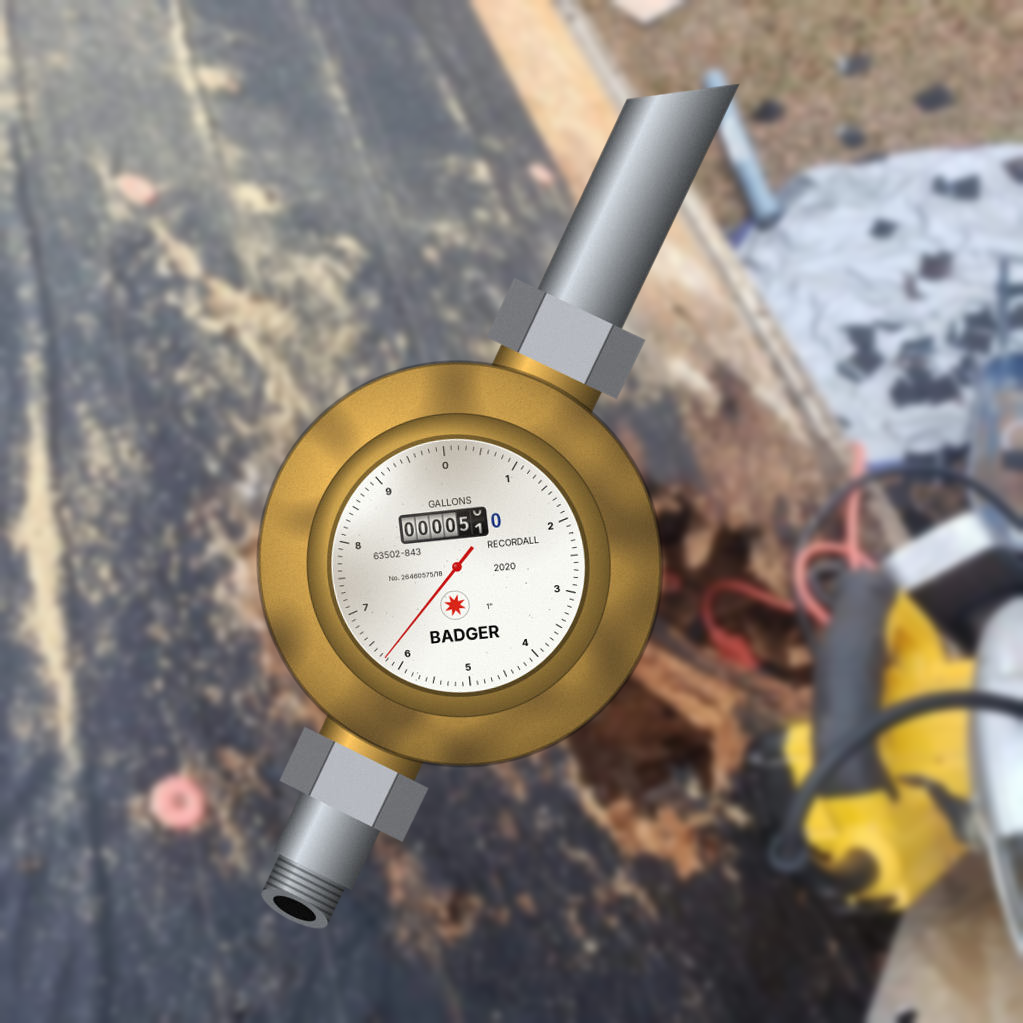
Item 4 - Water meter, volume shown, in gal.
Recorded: 506.2 gal
